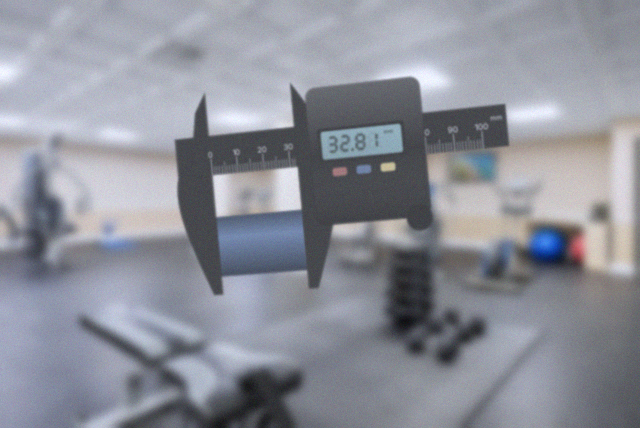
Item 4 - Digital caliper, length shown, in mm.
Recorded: 32.81 mm
